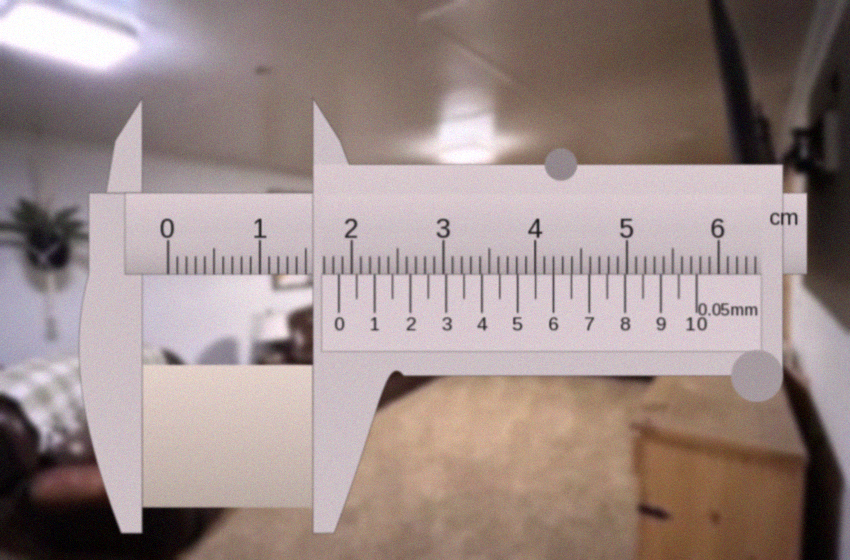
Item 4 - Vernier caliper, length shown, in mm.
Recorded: 18.6 mm
